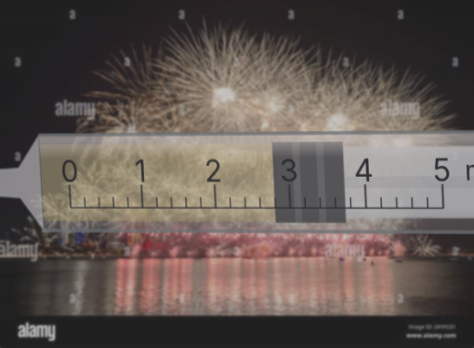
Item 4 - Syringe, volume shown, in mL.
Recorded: 2.8 mL
